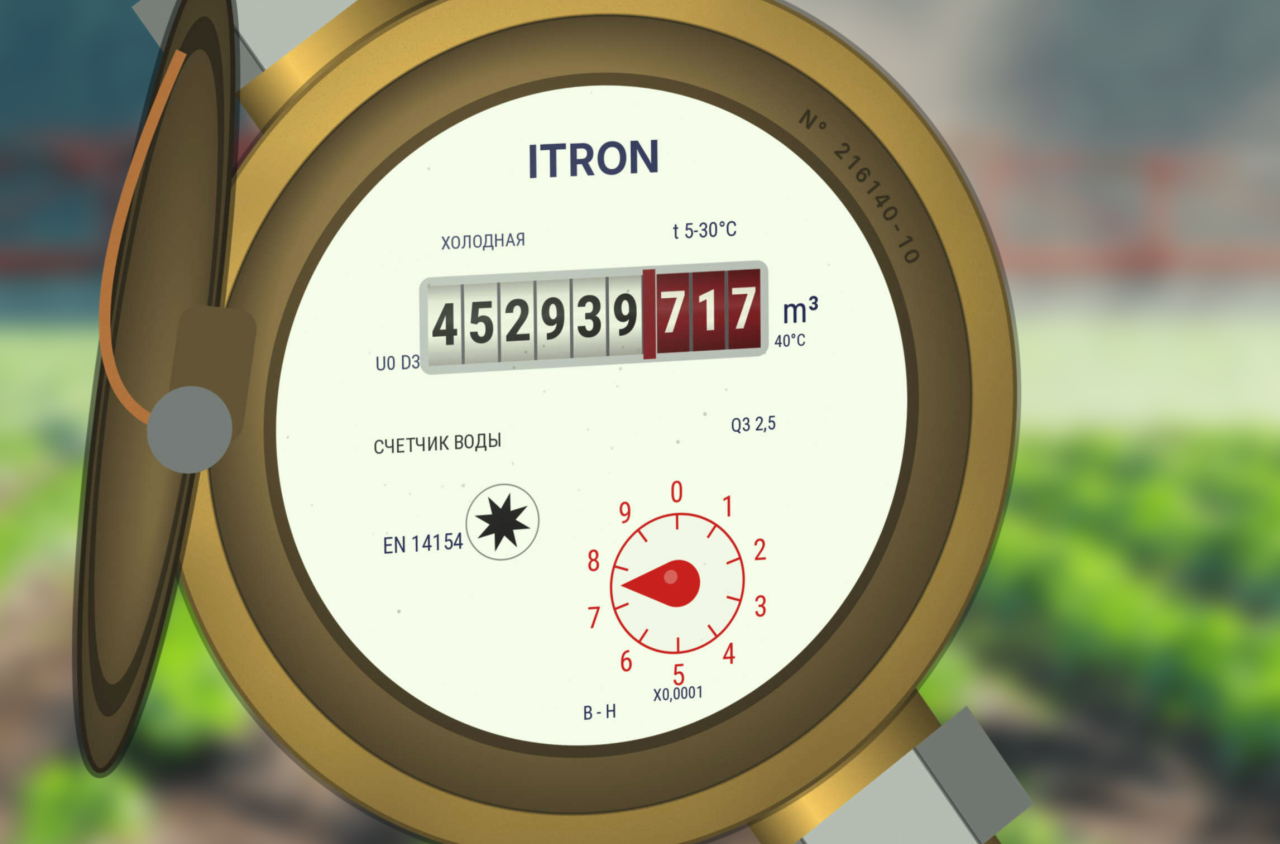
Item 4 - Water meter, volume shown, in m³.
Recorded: 452939.7177 m³
